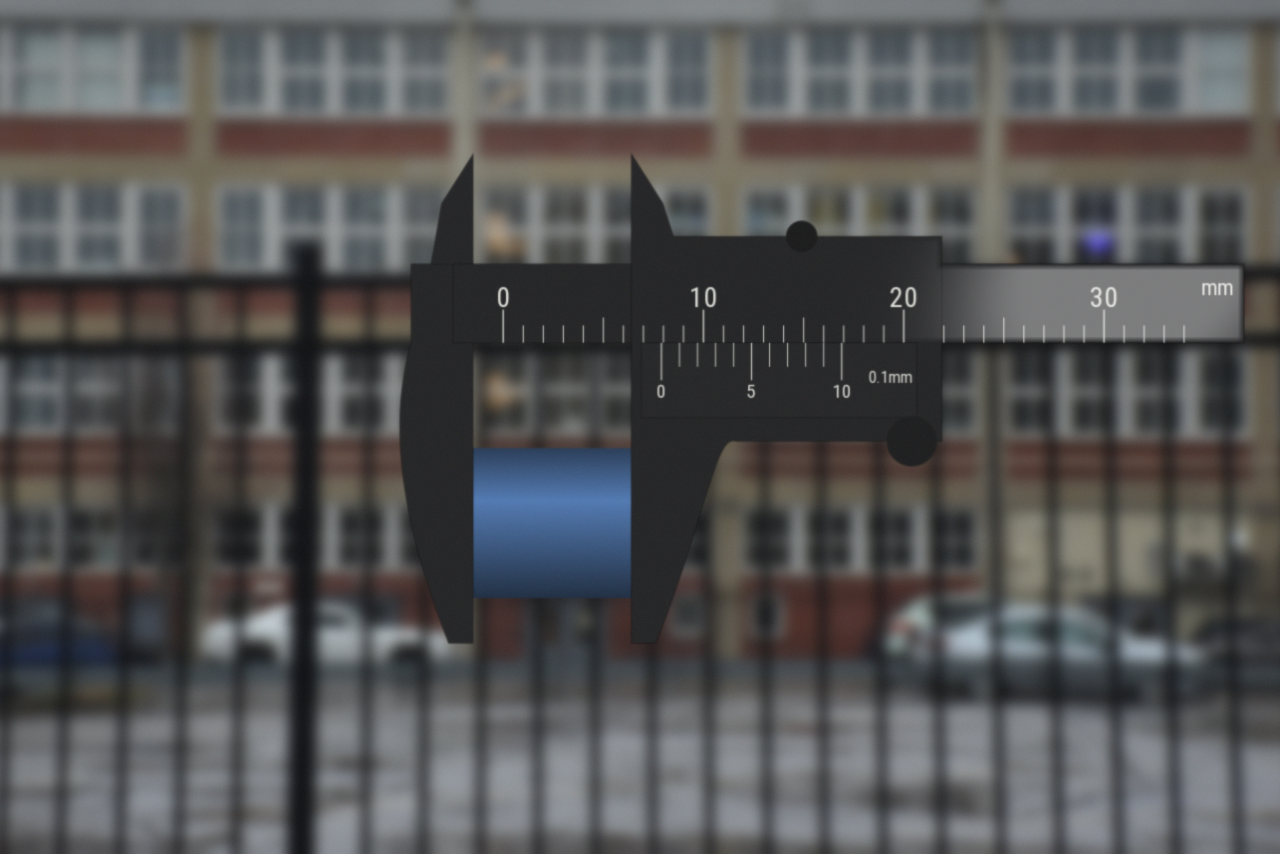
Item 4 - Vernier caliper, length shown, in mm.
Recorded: 7.9 mm
